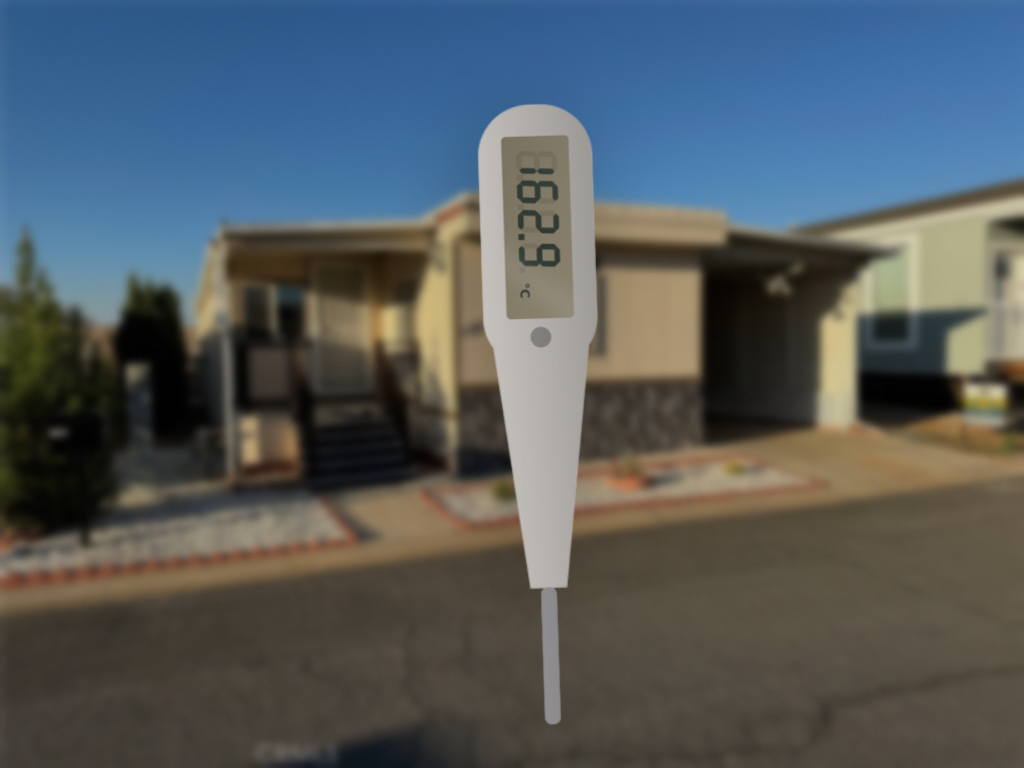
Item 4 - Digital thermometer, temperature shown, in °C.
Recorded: 162.9 °C
